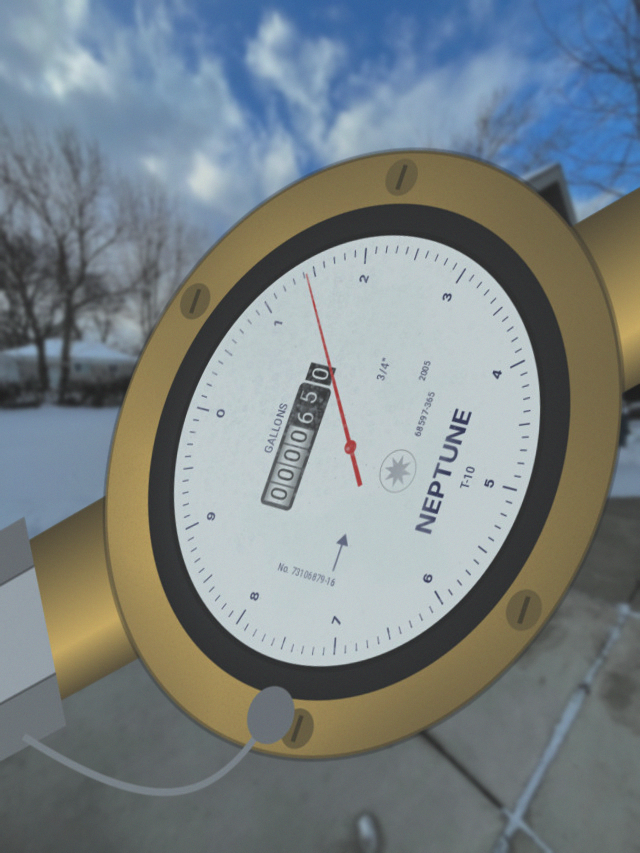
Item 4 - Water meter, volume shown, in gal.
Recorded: 651.4 gal
